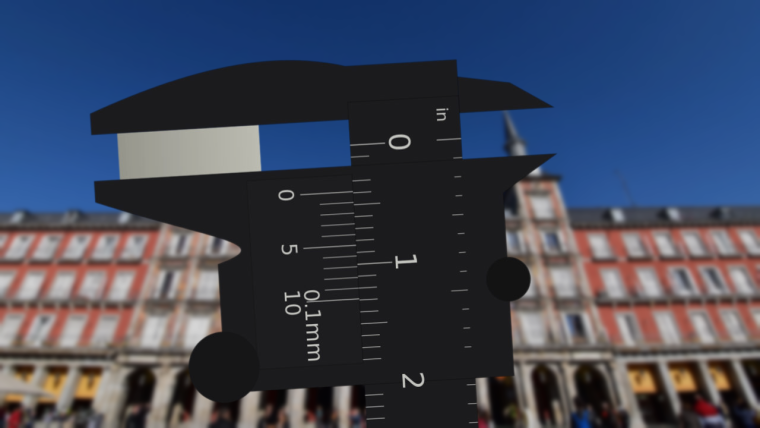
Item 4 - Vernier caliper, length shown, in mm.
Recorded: 3.9 mm
